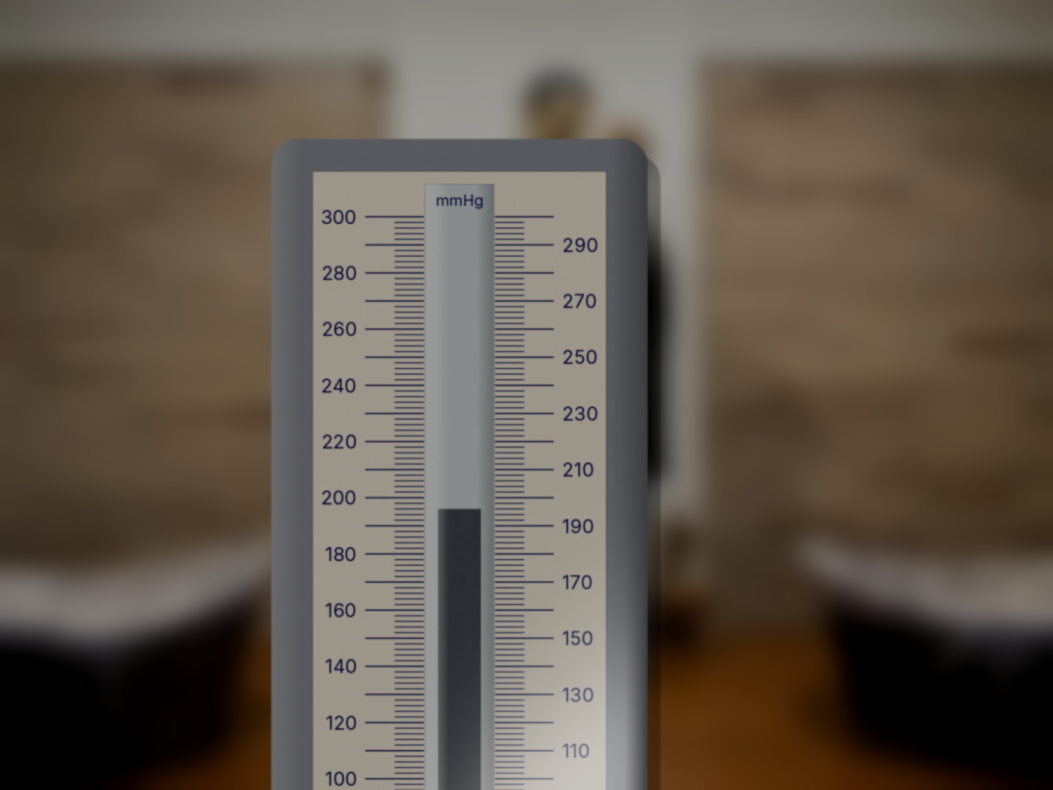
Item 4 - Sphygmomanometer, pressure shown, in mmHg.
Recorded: 196 mmHg
